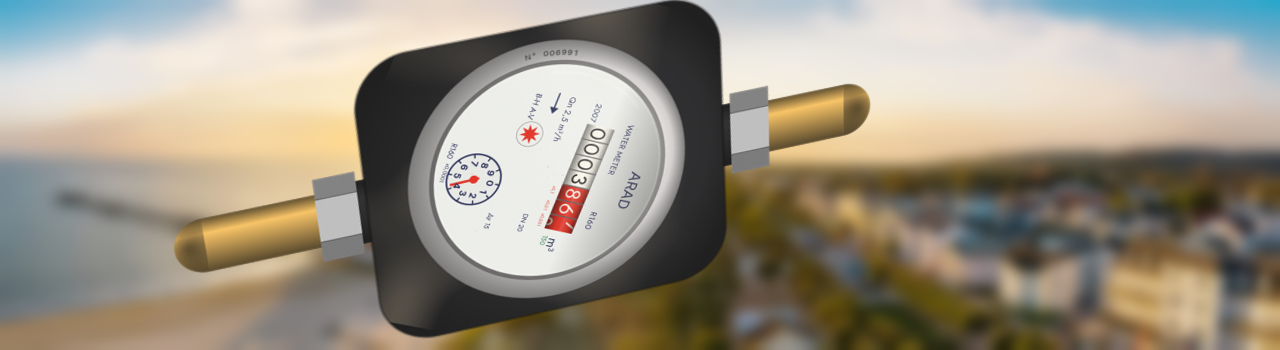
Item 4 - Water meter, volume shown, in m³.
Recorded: 3.8674 m³
